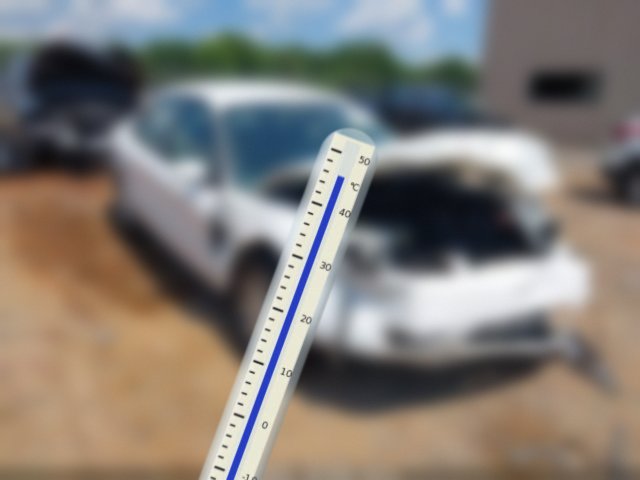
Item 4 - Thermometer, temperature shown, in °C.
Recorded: 46 °C
